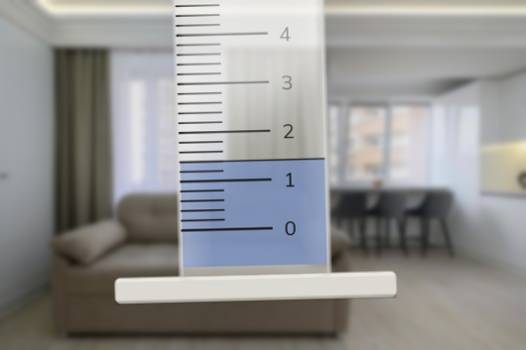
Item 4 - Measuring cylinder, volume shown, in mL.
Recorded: 1.4 mL
